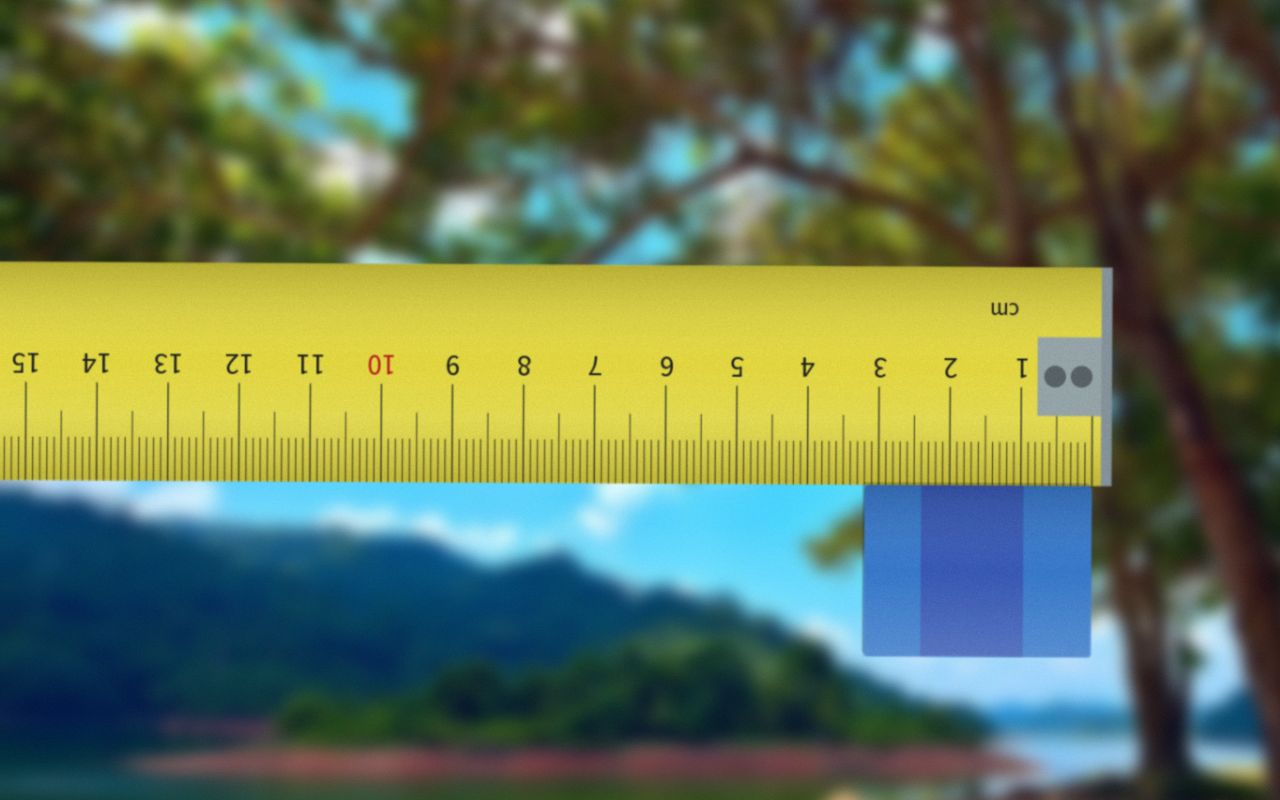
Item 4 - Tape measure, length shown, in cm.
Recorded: 3.2 cm
